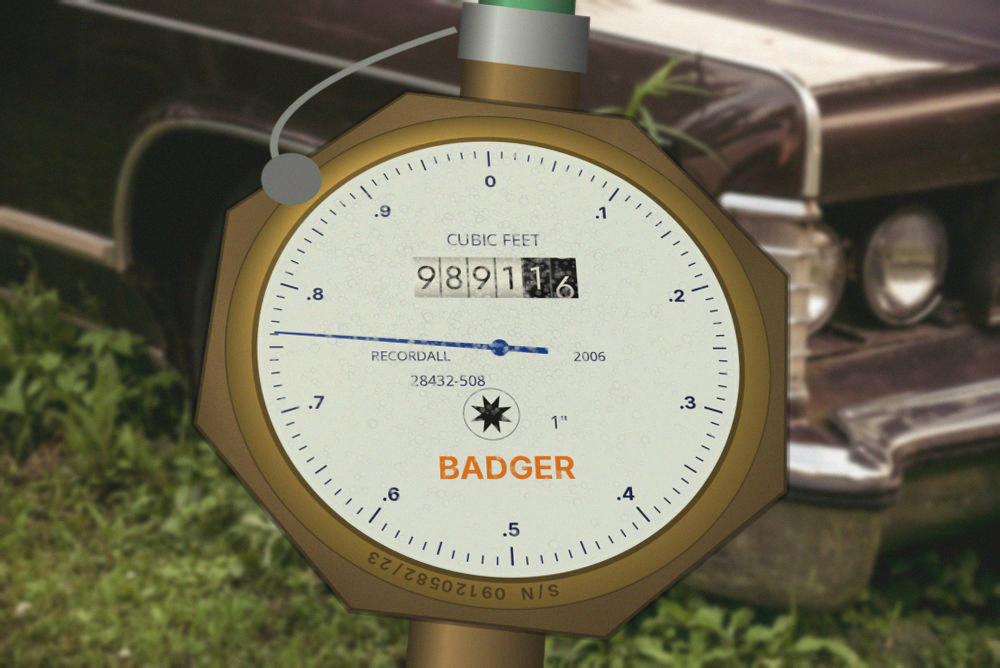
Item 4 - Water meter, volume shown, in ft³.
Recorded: 989115.76 ft³
